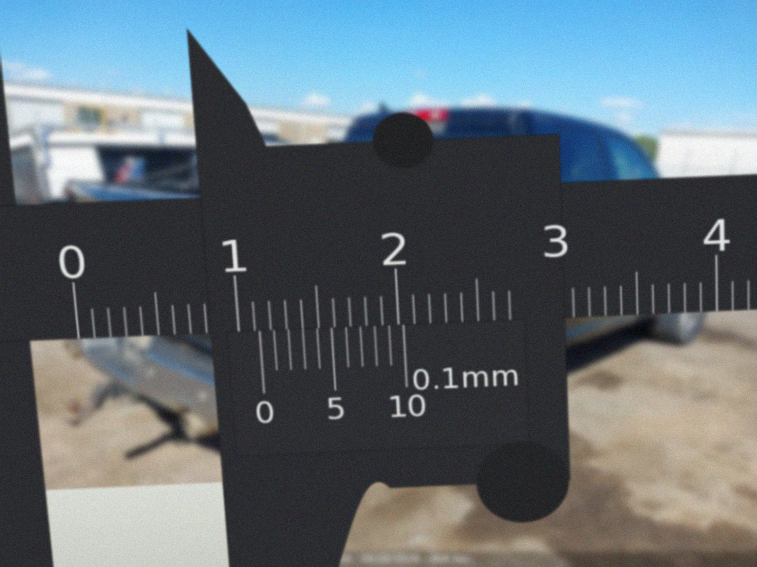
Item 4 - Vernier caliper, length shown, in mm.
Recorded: 11.3 mm
